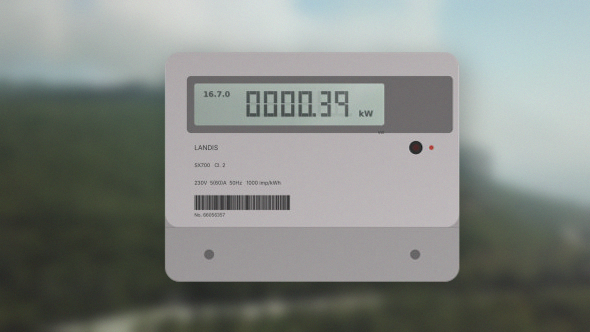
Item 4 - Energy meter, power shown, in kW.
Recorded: 0.39 kW
